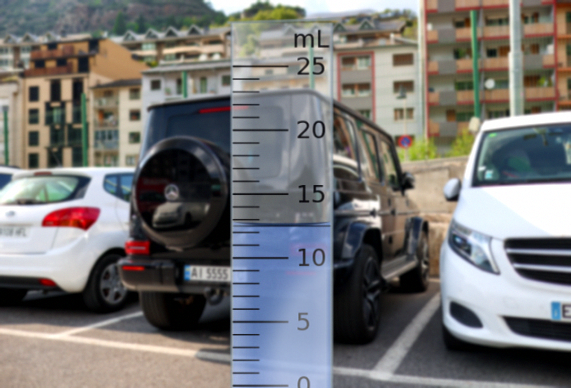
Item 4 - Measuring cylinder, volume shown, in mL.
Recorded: 12.5 mL
